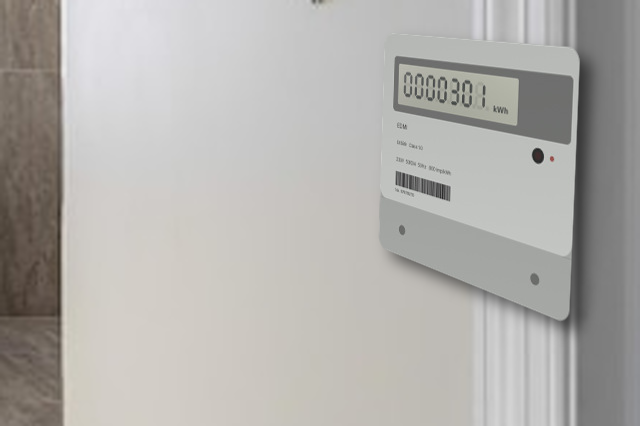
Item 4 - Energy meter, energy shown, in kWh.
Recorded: 301 kWh
